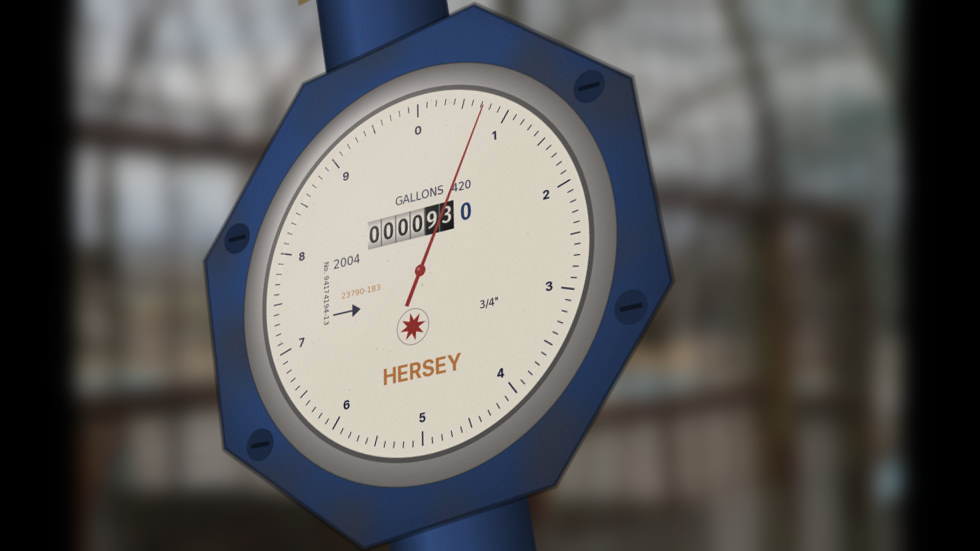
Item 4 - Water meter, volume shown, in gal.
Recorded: 930.7 gal
